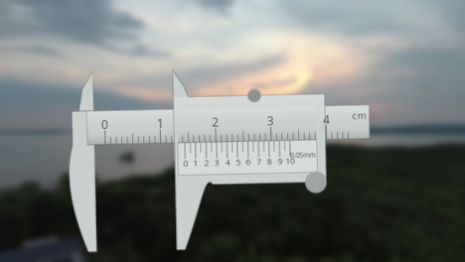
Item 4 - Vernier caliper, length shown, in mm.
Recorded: 14.4 mm
